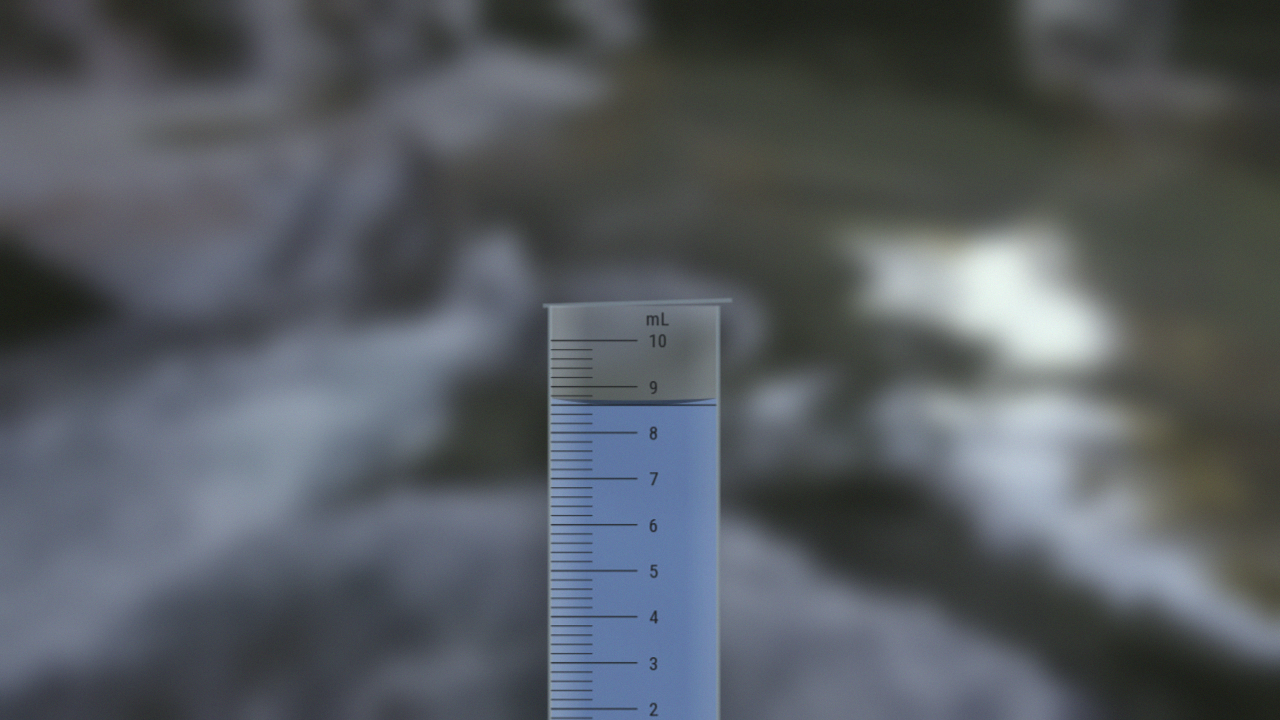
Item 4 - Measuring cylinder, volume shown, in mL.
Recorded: 8.6 mL
